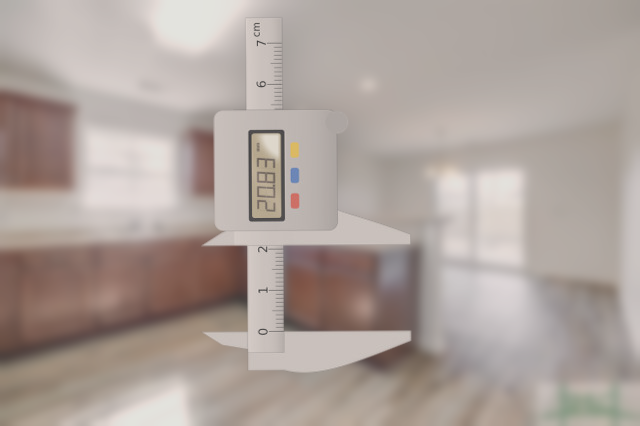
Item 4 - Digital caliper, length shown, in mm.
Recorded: 20.83 mm
